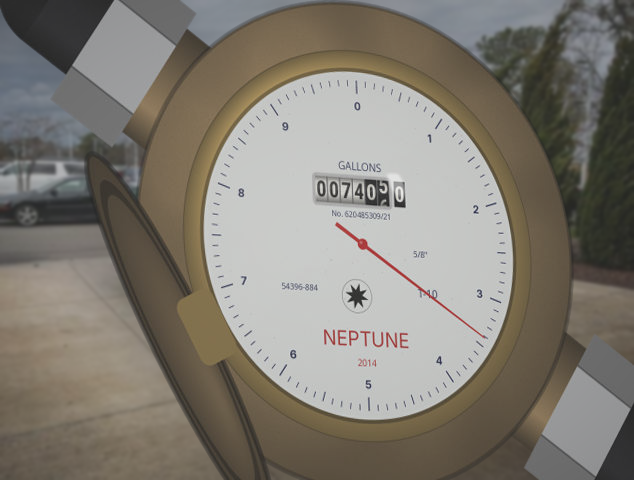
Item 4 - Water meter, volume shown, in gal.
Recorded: 74053.4 gal
